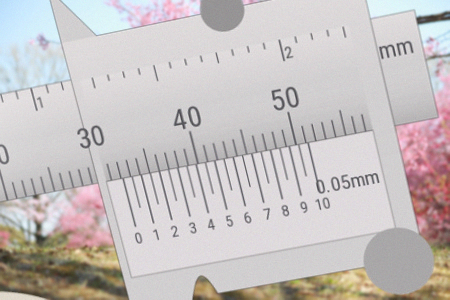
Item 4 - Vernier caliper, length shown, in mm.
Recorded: 32.2 mm
